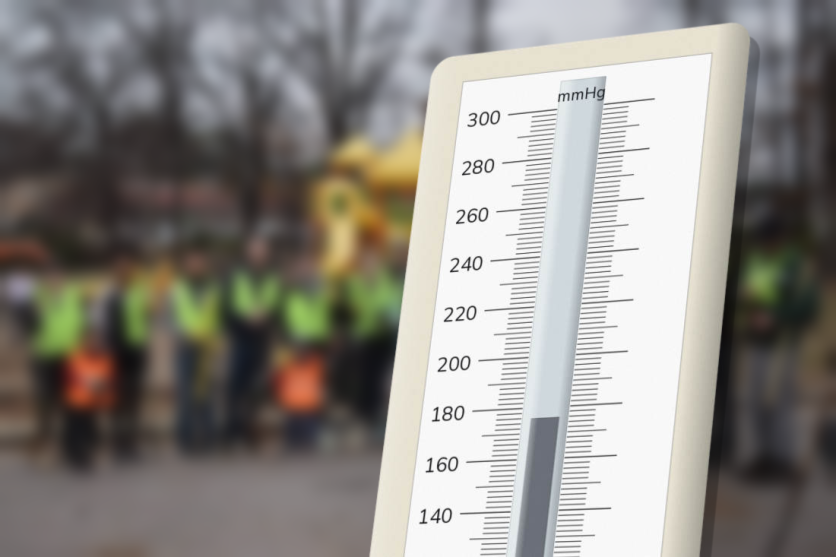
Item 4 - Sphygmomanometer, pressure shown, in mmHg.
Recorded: 176 mmHg
